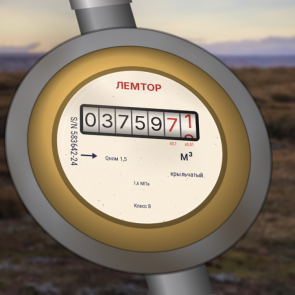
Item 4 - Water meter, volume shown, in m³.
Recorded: 3759.71 m³
